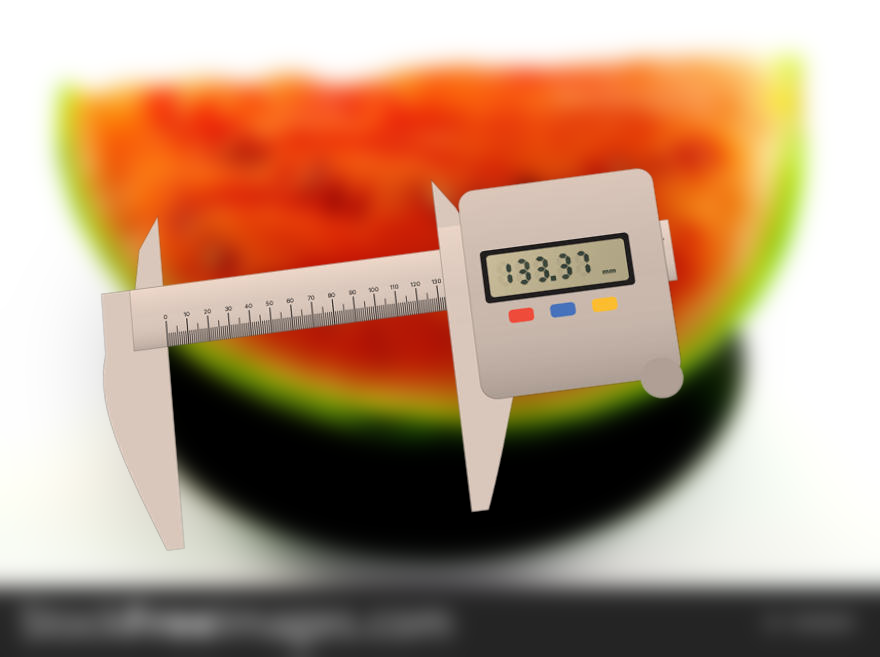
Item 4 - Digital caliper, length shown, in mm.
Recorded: 133.37 mm
